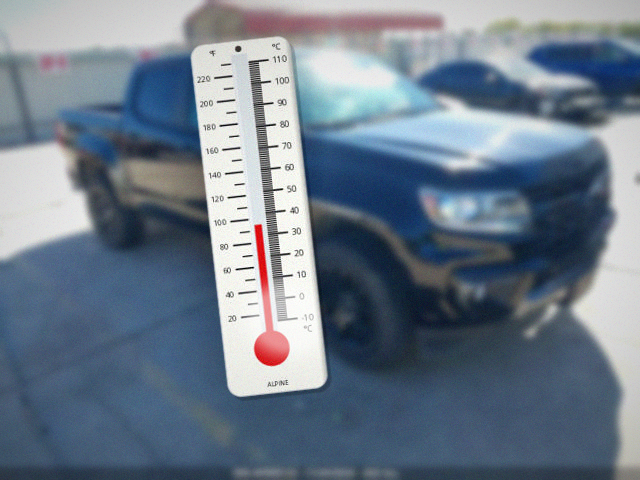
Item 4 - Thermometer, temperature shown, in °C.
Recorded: 35 °C
